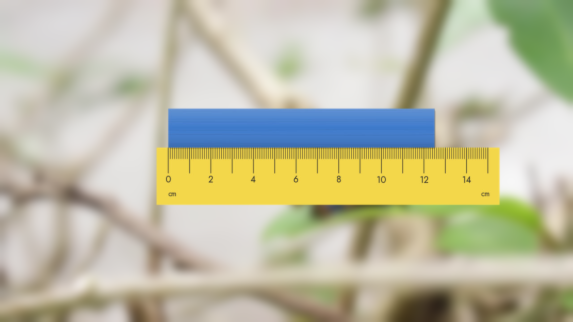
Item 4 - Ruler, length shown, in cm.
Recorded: 12.5 cm
